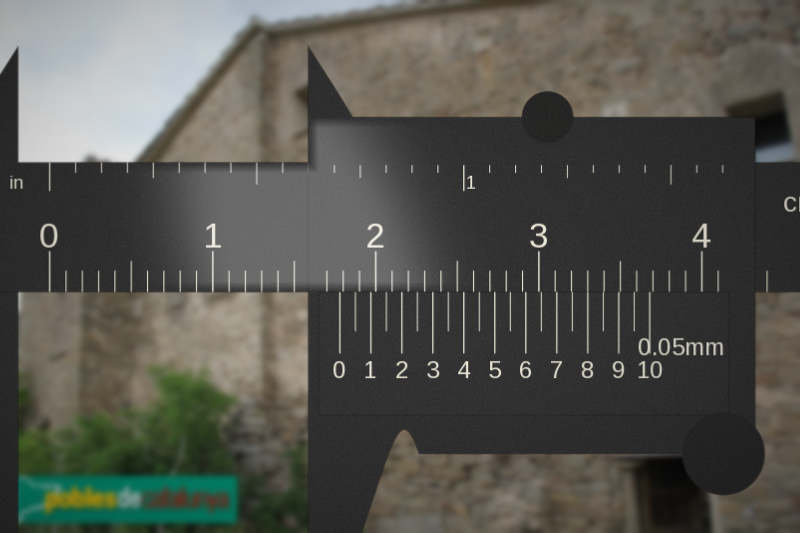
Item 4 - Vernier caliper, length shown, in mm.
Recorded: 17.8 mm
